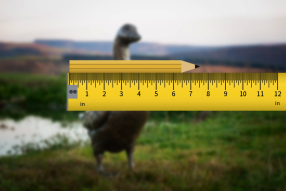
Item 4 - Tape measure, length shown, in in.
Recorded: 7.5 in
